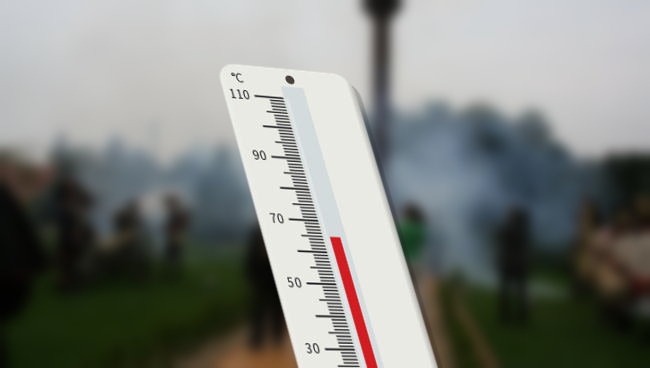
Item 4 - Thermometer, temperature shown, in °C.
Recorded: 65 °C
